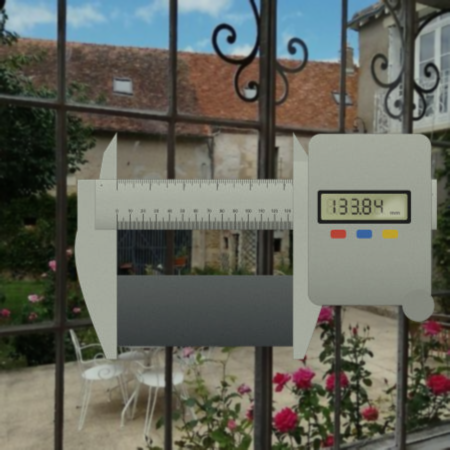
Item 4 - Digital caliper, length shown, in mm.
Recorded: 133.84 mm
